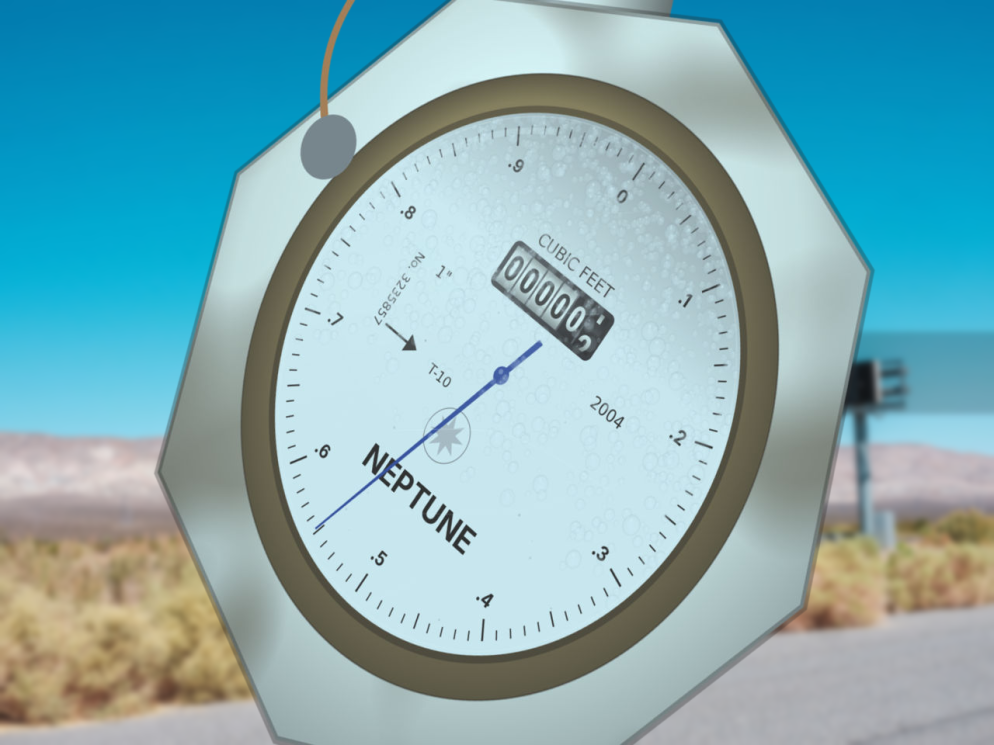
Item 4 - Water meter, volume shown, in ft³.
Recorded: 1.55 ft³
